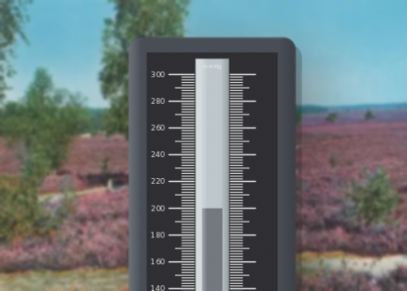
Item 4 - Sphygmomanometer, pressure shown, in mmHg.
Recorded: 200 mmHg
